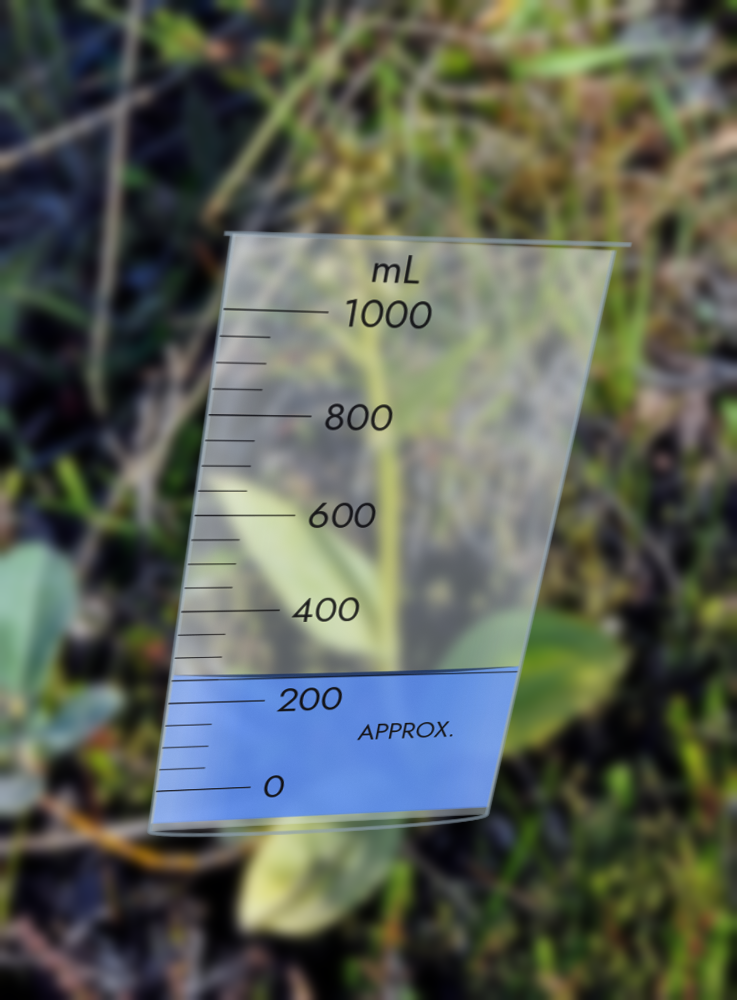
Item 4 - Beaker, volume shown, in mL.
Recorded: 250 mL
